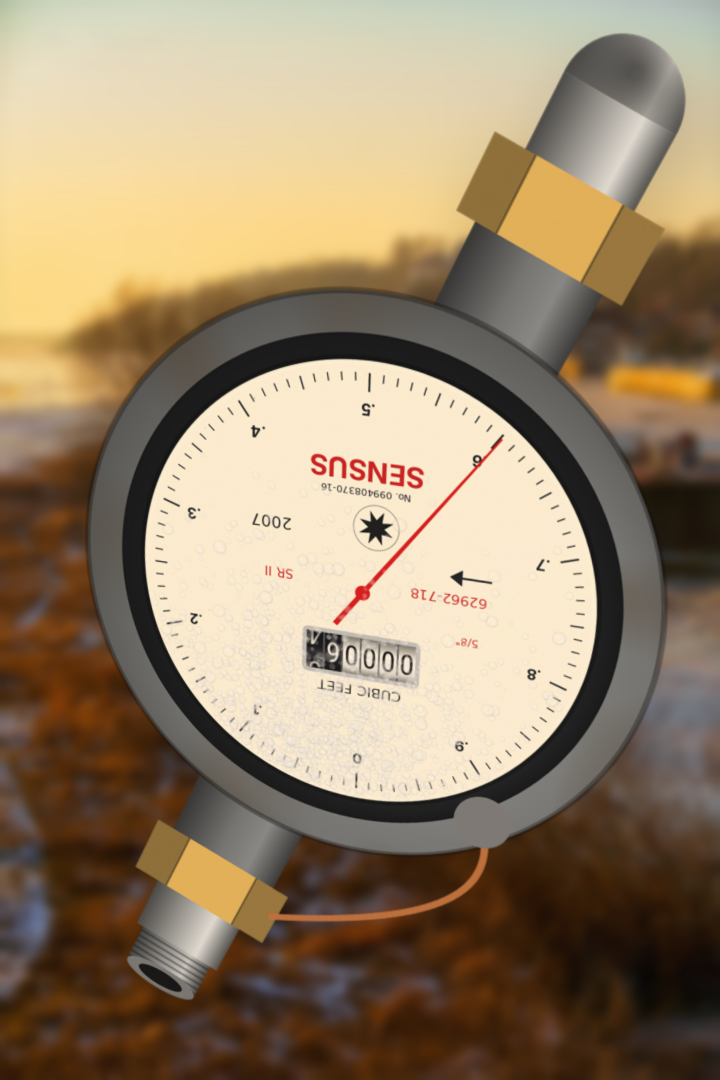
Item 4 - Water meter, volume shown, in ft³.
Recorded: 63.60 ft³
